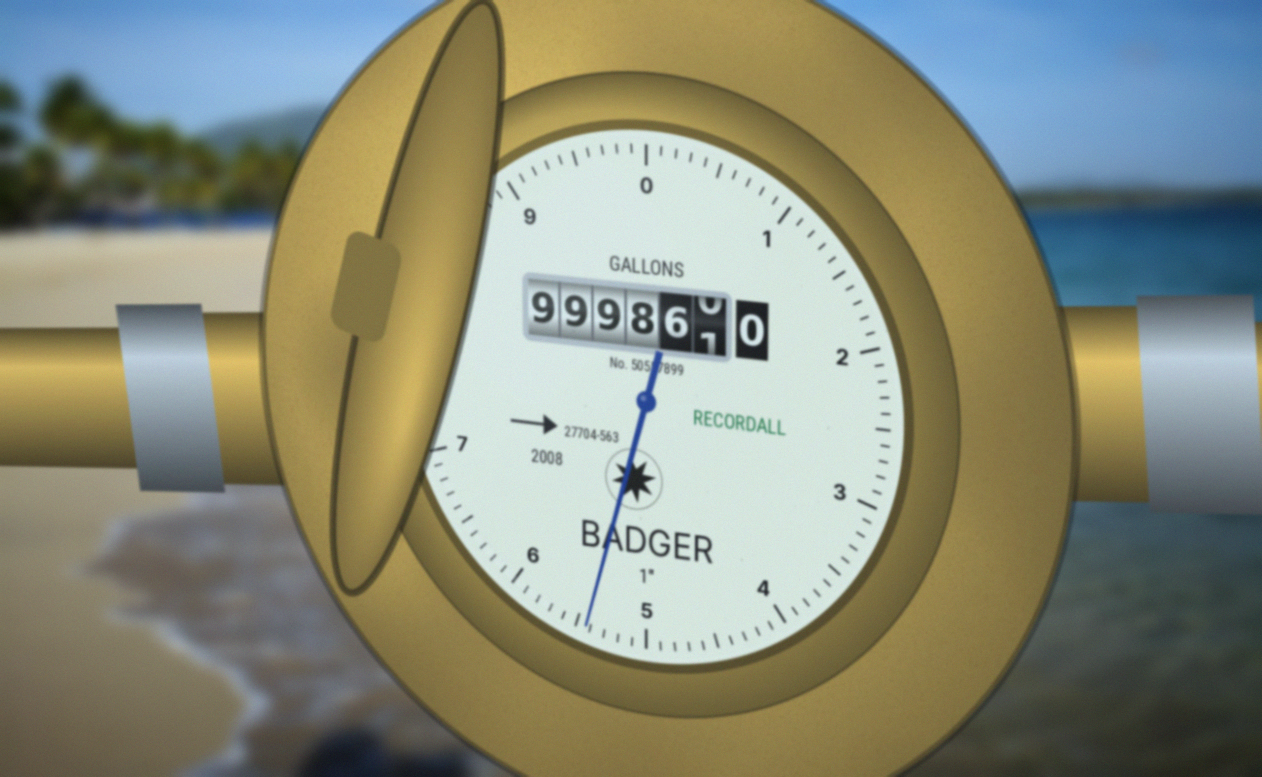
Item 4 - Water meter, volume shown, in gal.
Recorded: 9998605.4 gal
